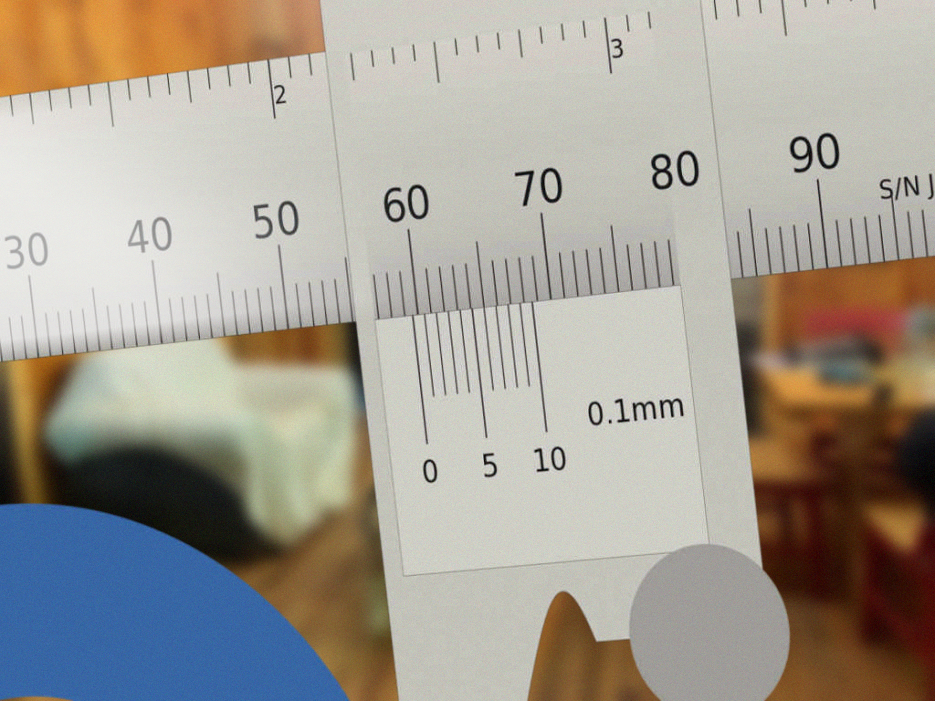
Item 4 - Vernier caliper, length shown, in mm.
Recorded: 59.6 mm
